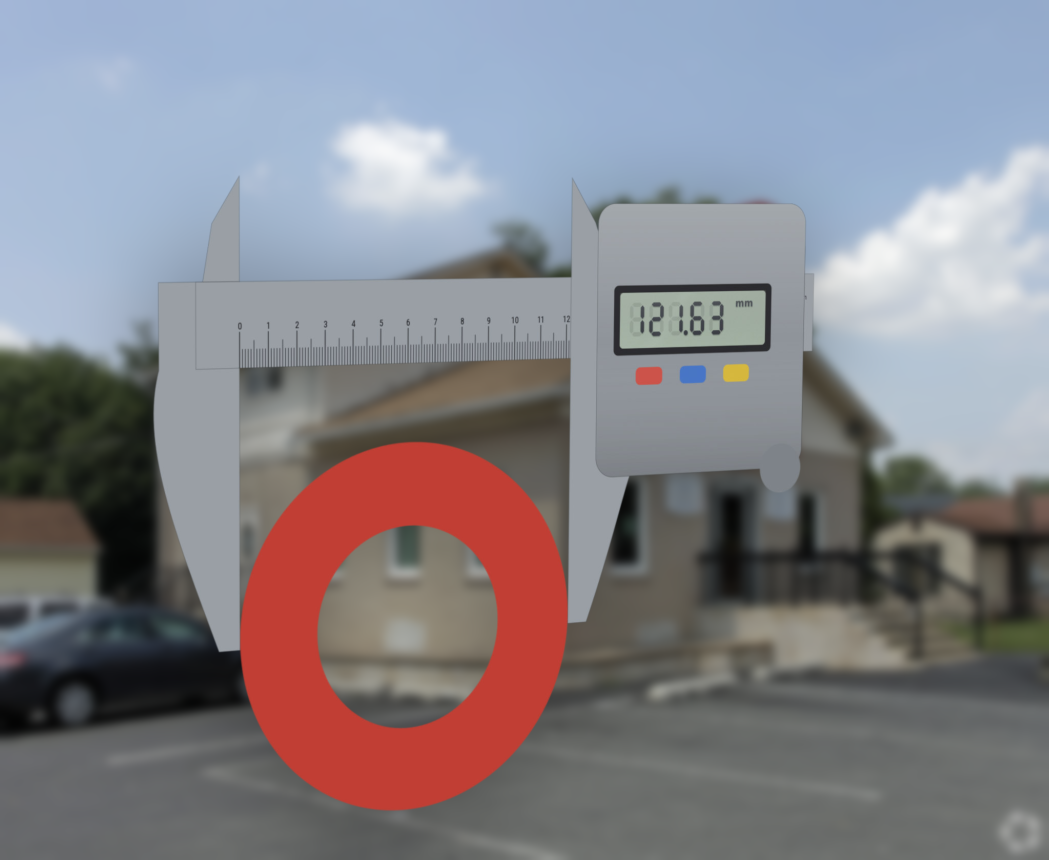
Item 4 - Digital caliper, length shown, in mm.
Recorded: 121.63 mm
